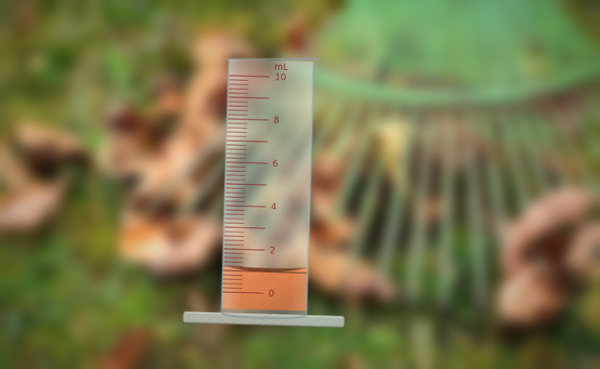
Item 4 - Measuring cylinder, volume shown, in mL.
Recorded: 1 mL
